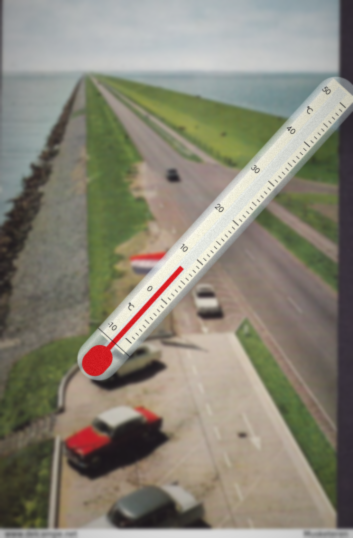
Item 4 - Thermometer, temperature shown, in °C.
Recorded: 7 °C
